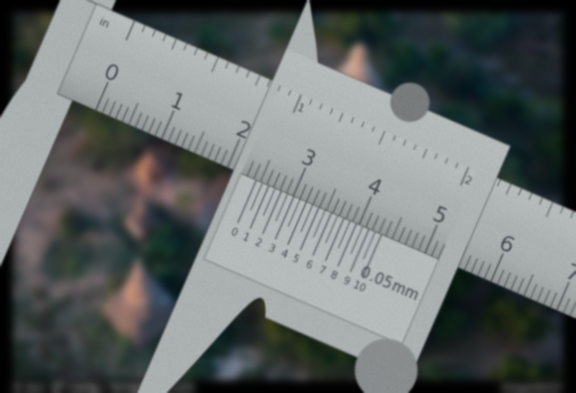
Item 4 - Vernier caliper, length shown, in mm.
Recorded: 24.4 mm
